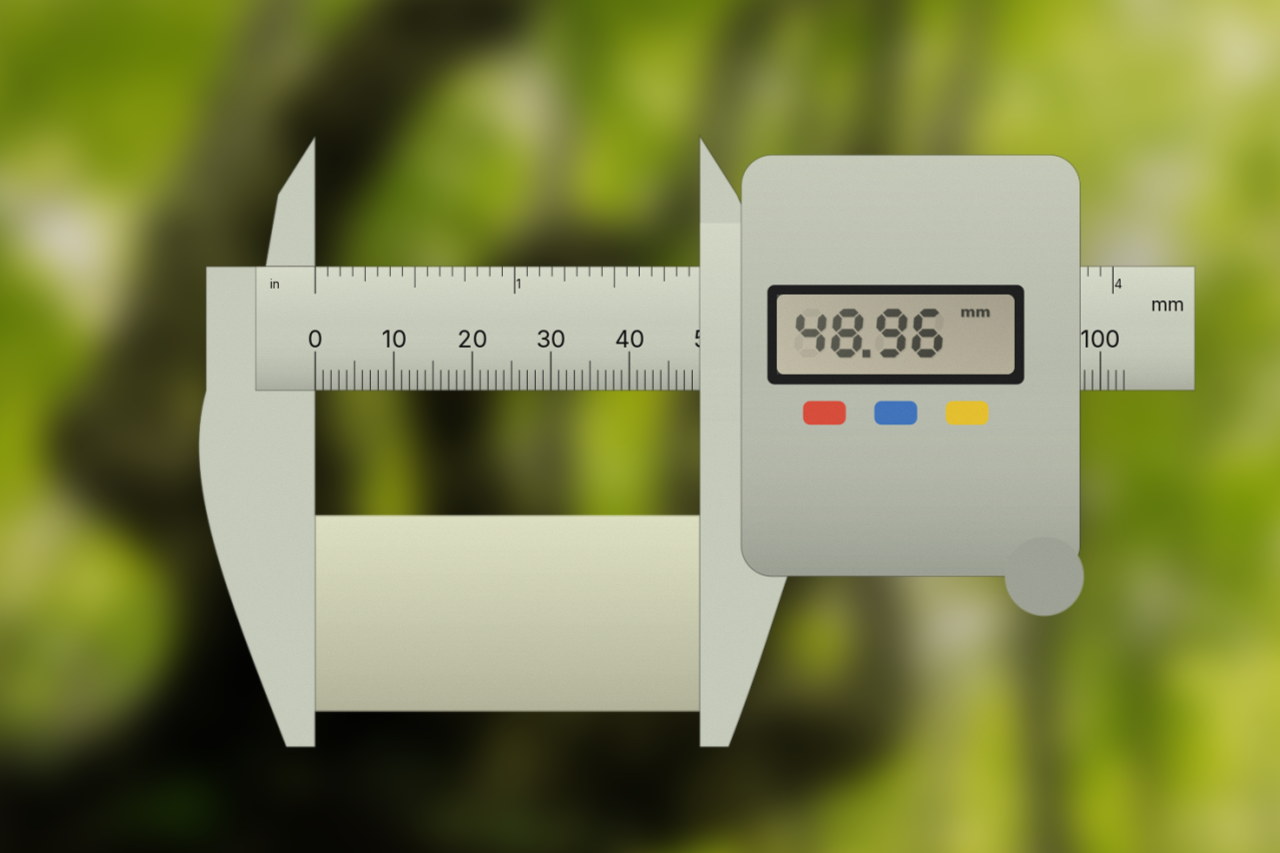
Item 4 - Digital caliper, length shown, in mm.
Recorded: 48.96 mm
